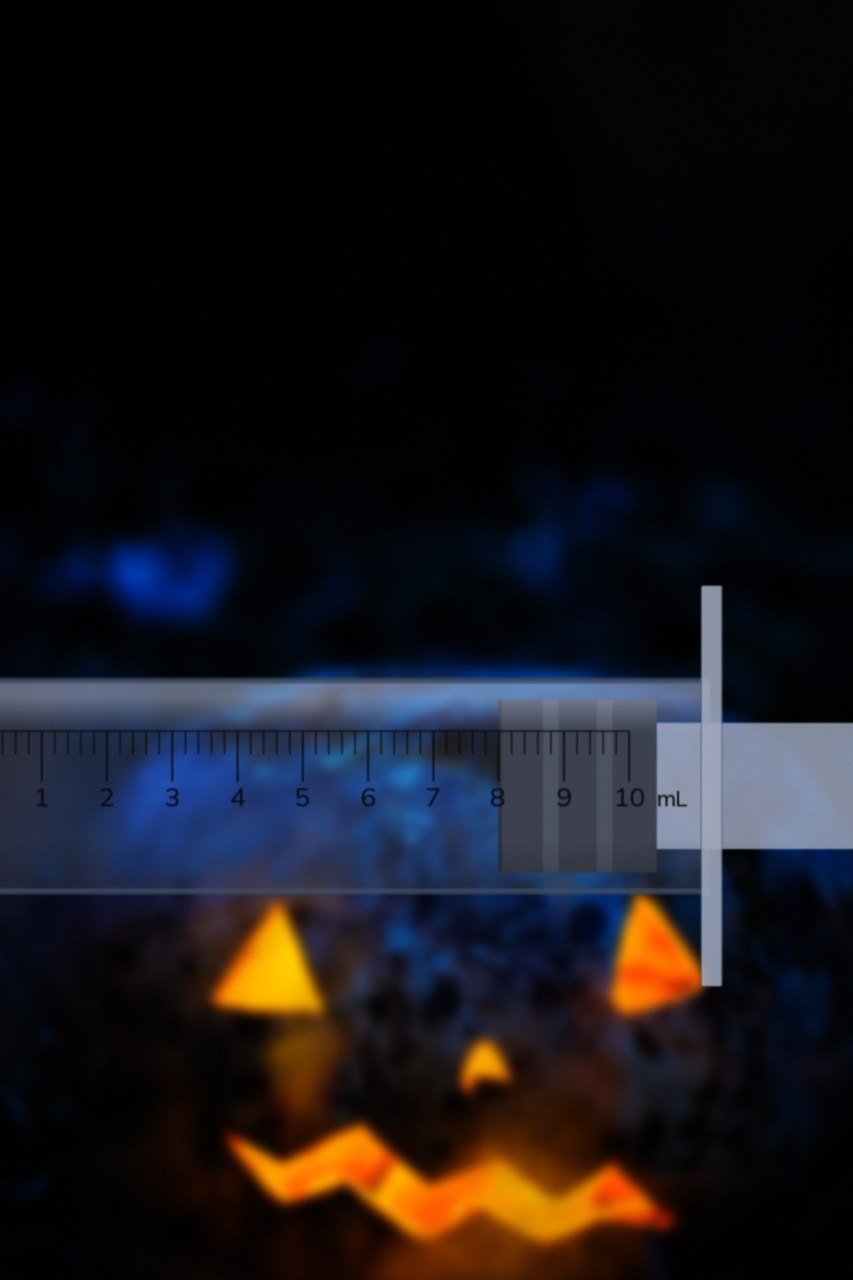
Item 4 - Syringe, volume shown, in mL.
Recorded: 8 mL
